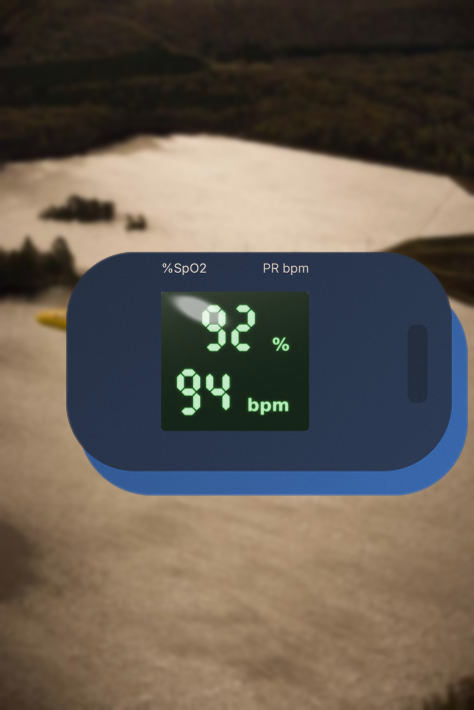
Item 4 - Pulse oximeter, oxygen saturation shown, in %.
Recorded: 92 %
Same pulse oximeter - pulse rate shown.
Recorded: 94 bpm
